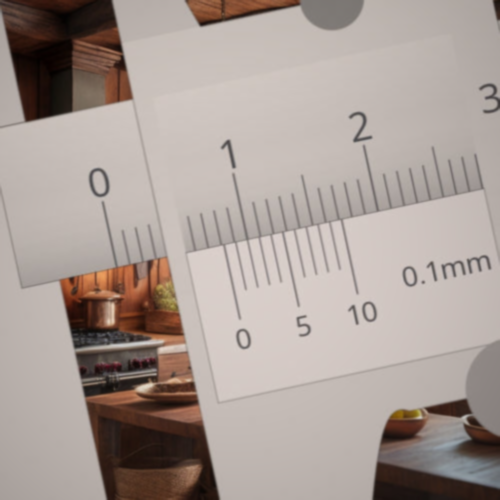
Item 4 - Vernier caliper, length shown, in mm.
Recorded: 8.2 mm
